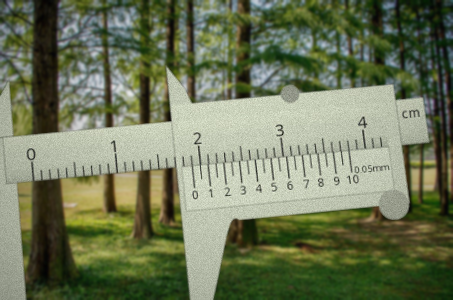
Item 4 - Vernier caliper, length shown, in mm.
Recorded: 19.0 mm
